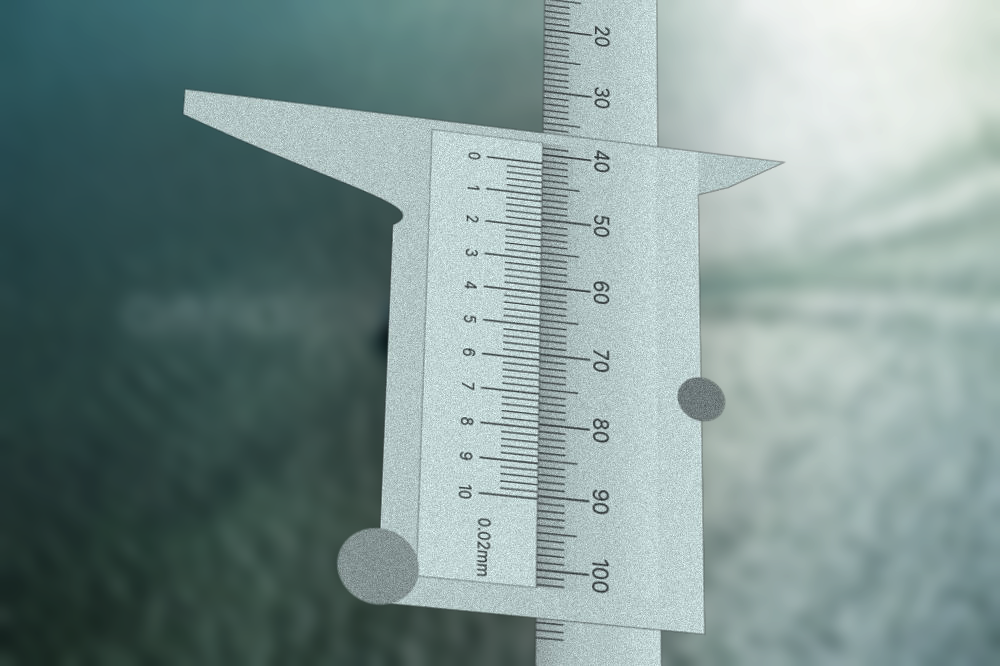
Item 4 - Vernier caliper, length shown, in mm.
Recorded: 41.4 mm
